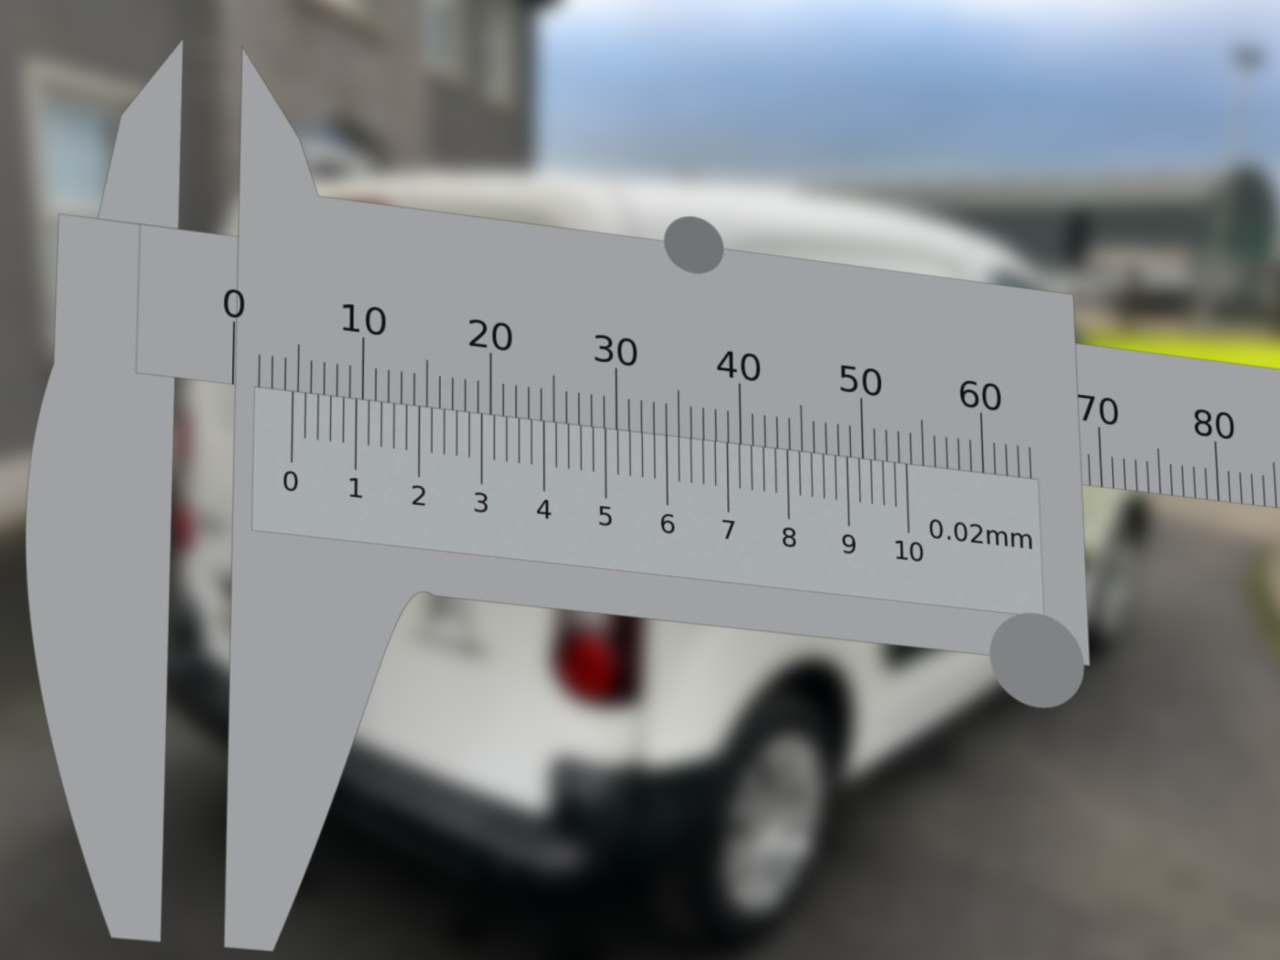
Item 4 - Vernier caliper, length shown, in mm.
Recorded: 4.6 mm
